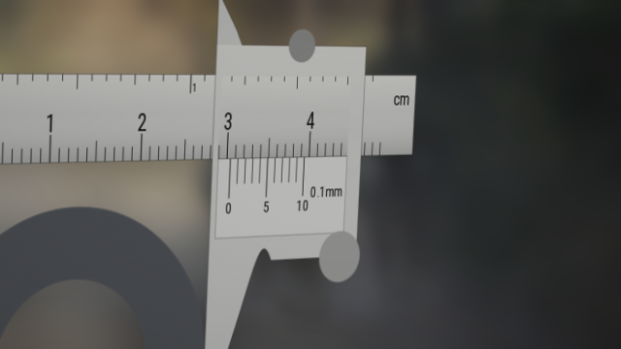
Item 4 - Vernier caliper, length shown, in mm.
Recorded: 30.4 mm
